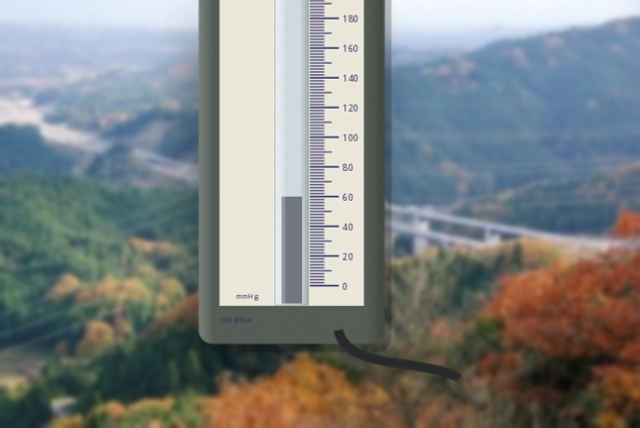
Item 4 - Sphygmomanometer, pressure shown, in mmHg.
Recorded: 60 mmHg
